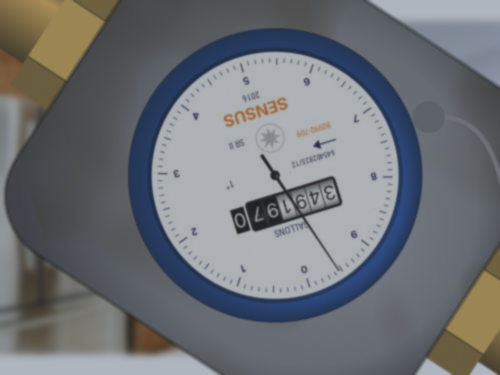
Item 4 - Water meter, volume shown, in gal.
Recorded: 3491969.5 gal
